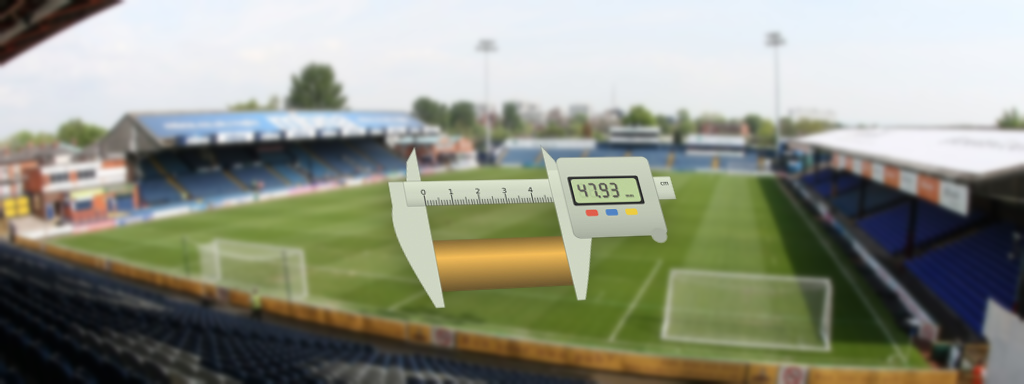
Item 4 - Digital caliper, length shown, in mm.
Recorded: 47.93 mm
